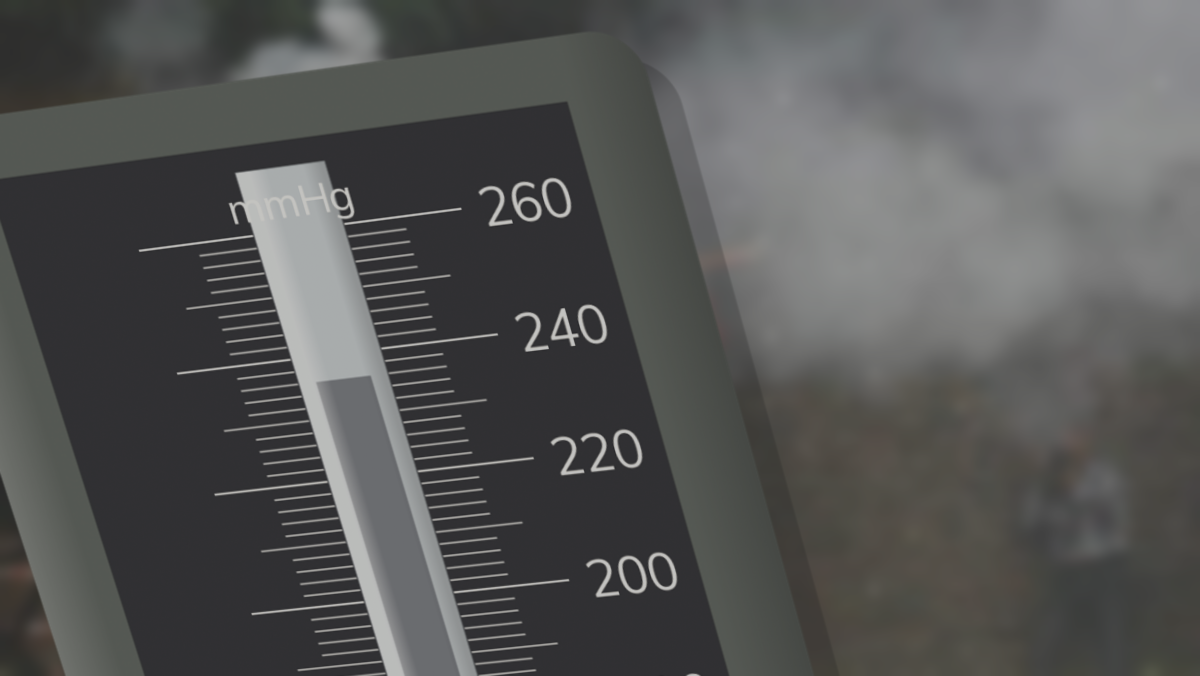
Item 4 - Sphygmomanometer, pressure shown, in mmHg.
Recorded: 236 mmHg
